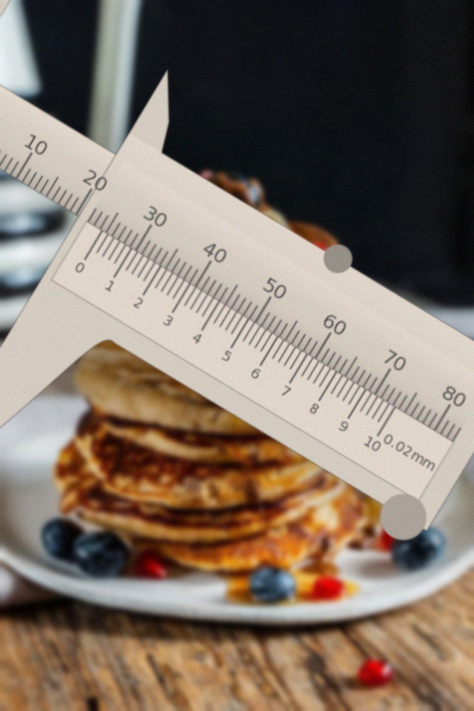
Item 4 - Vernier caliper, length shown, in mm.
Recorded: 24.4 mm
